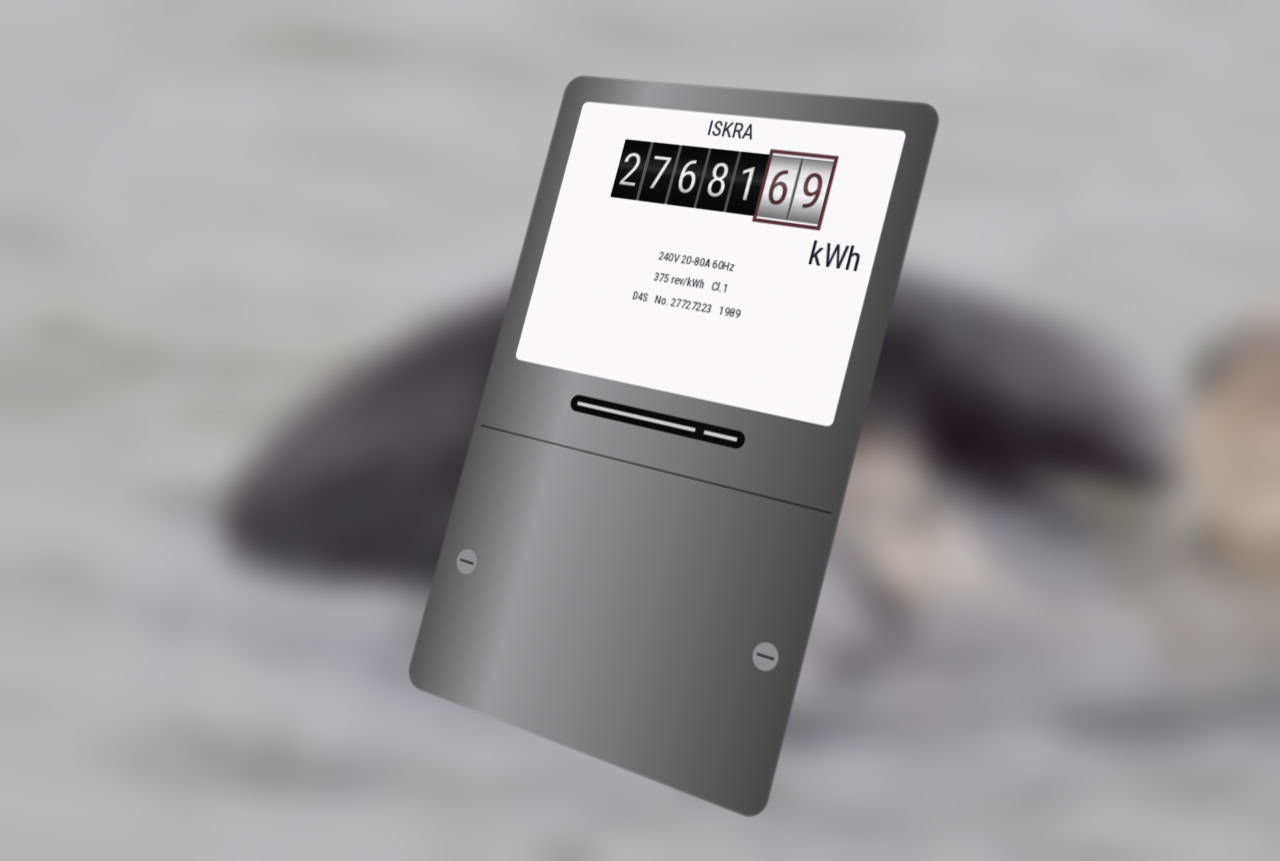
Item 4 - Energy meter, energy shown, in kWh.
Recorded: 27681.69 kWh
